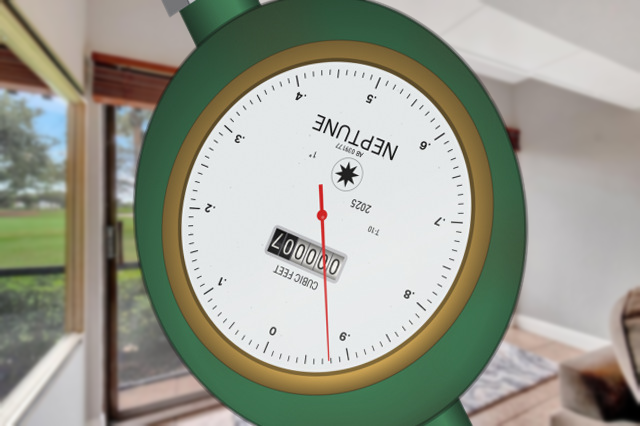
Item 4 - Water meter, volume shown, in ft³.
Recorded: 6.92 ft³
